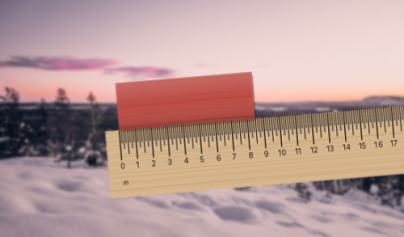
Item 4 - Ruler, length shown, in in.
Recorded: 8.5 in
